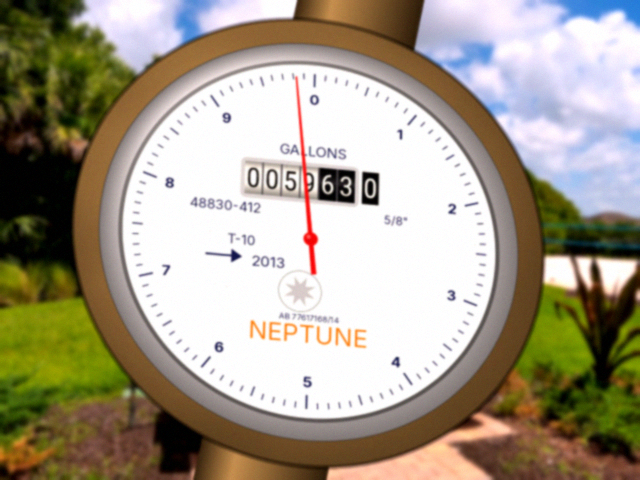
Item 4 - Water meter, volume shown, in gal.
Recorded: 59629.8 gal
